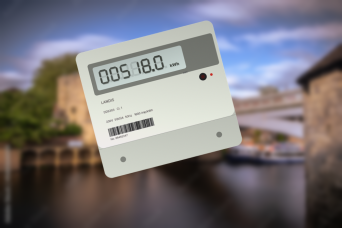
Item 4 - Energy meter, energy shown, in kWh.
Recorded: 518.0 kWh
